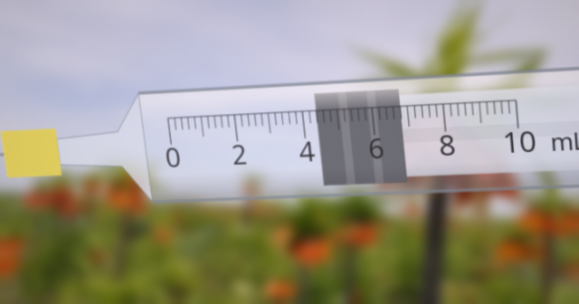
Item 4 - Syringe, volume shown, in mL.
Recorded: 4.4 mL
